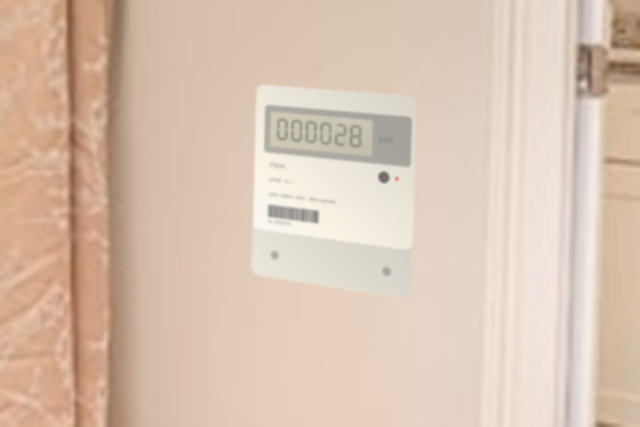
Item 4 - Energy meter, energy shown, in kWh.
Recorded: 28 kWh
